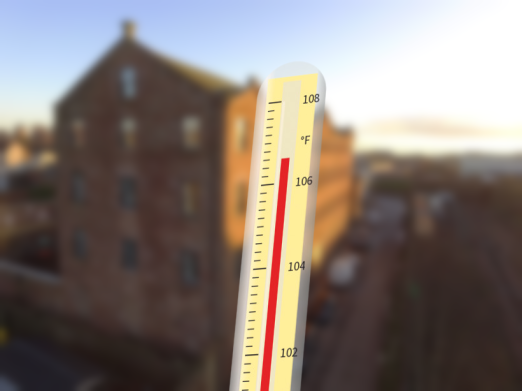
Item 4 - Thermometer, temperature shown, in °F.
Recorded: 106.6 °F
